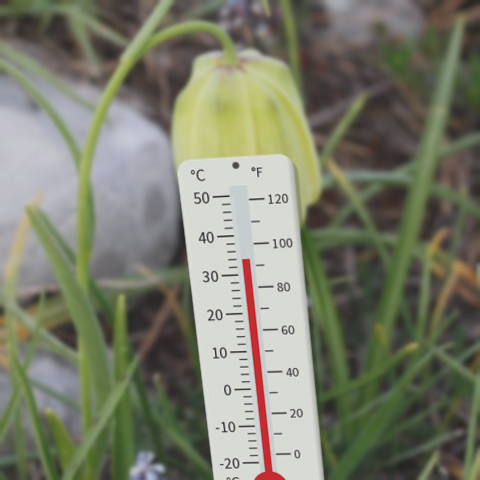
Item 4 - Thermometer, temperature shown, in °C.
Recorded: 34 °C
